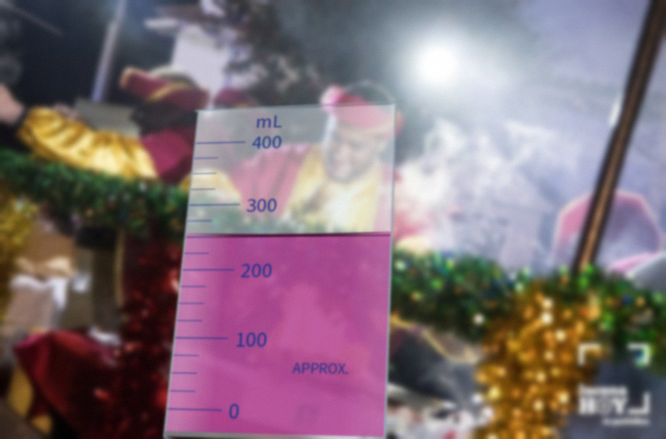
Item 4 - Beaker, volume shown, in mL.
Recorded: 250 mL
